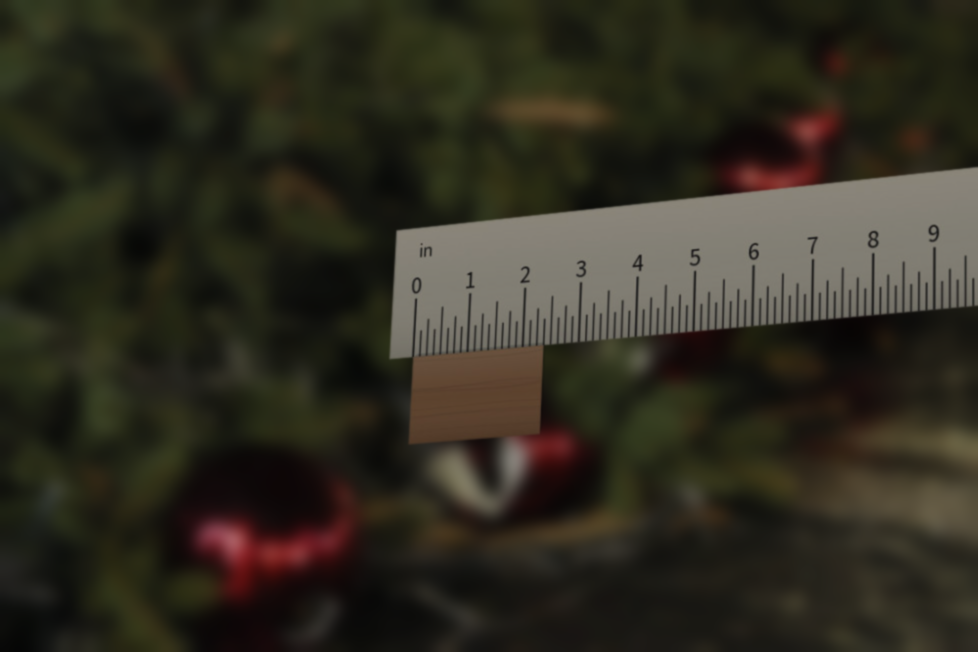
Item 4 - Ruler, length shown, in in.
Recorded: 2.375 in
